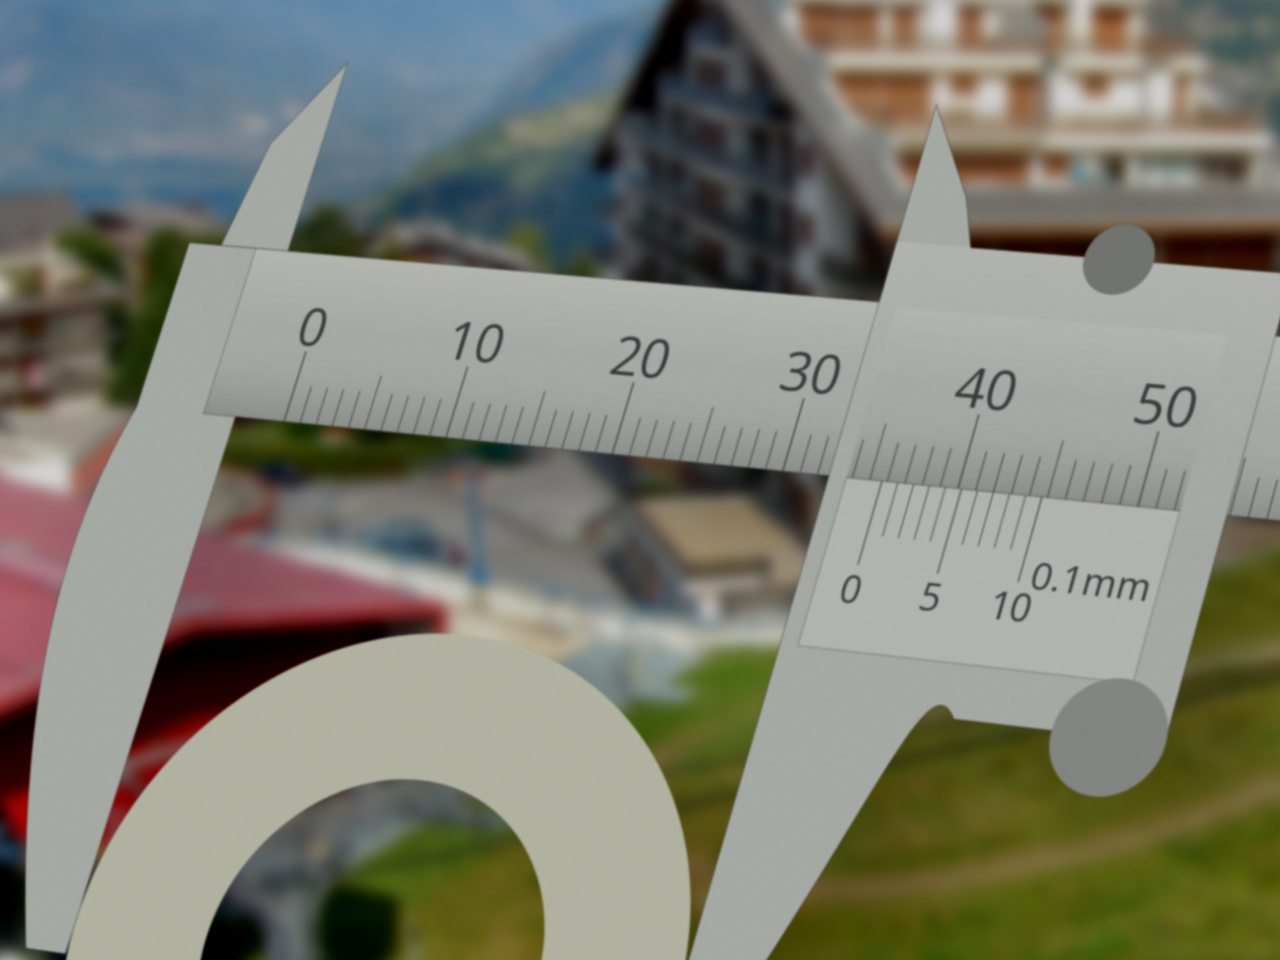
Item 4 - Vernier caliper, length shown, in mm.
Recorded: 35.7 mm
